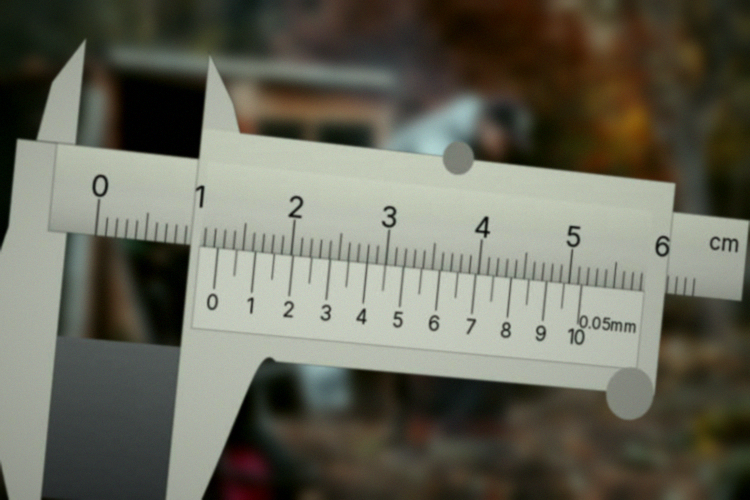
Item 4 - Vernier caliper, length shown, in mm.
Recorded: 12.4 mm
